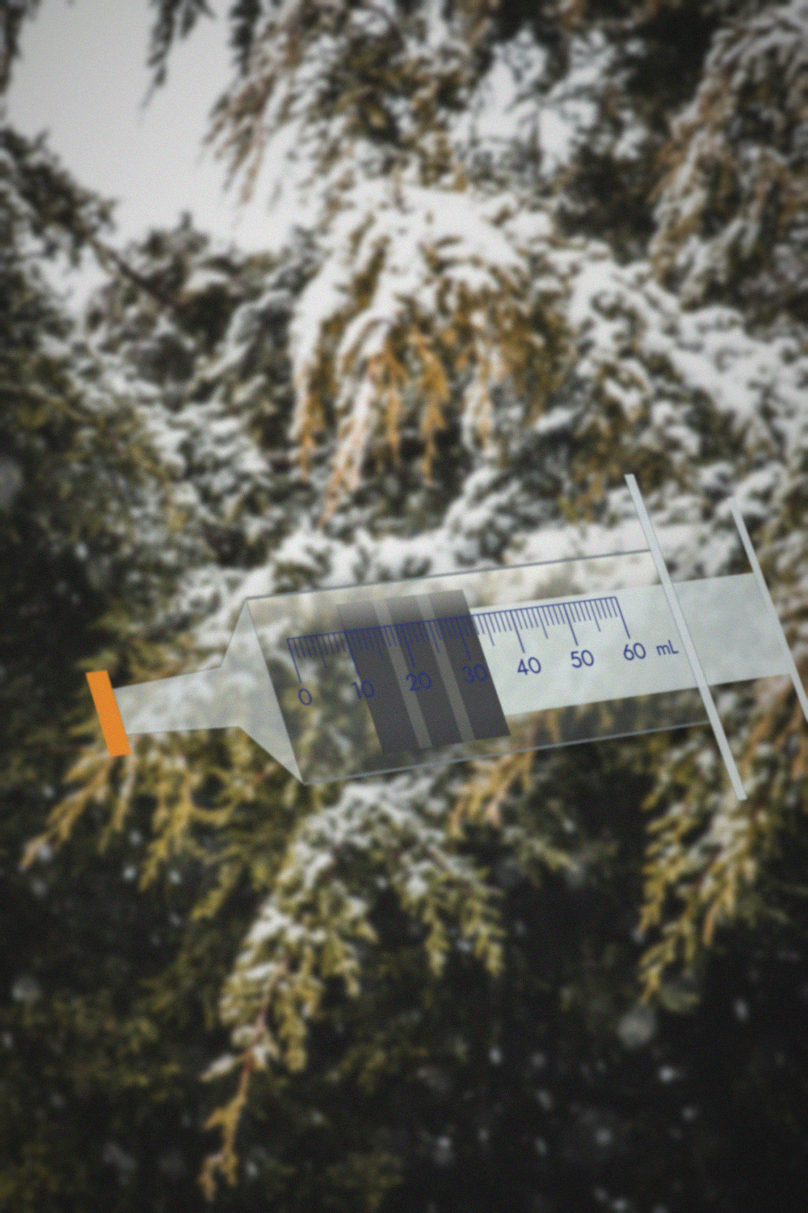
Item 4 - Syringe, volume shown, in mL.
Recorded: 10 mL
